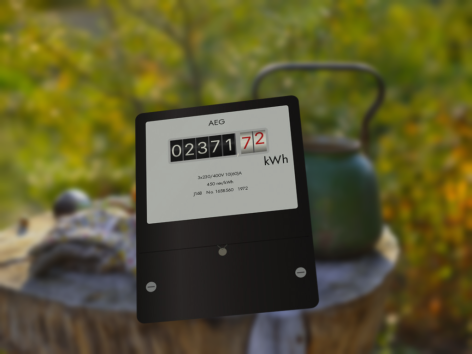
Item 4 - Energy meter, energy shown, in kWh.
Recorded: 2371.72 kWh
